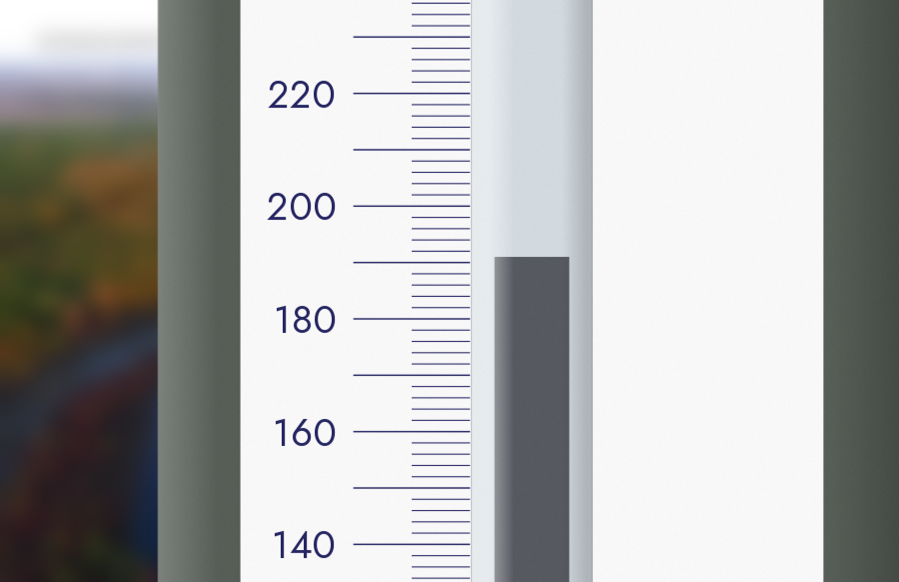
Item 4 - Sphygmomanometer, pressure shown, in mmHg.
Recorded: 191 mmHg
